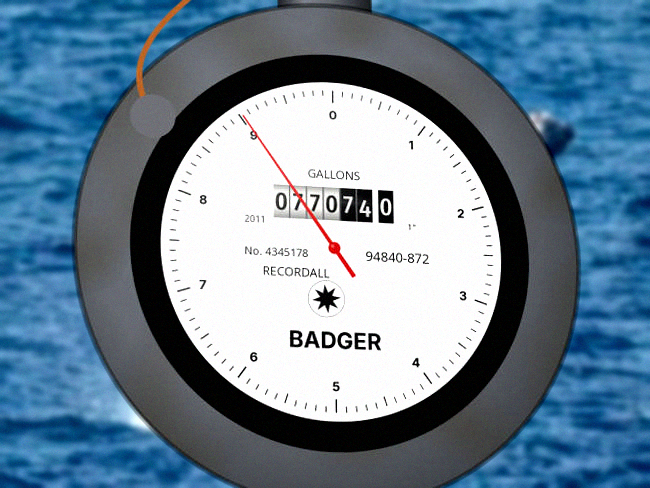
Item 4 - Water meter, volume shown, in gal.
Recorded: 770739.0 gal
